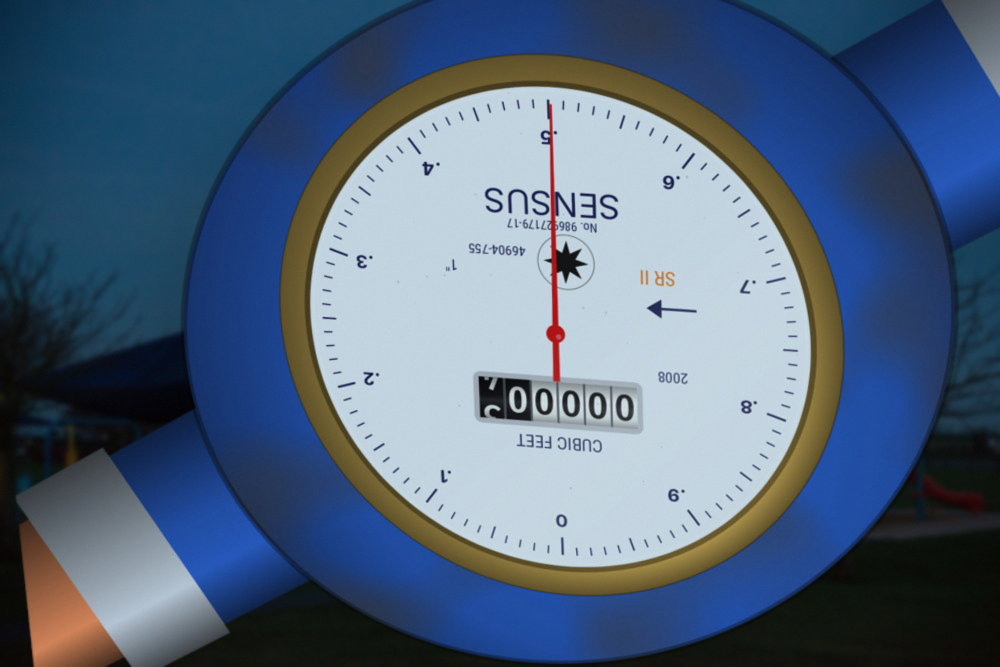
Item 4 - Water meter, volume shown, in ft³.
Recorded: 3.50 ft³
